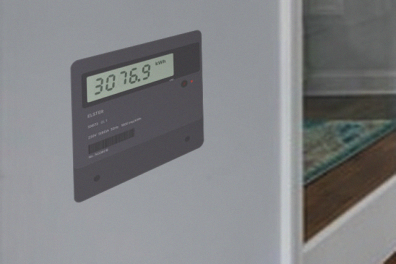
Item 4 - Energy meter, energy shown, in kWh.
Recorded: 3076.9 kWh
